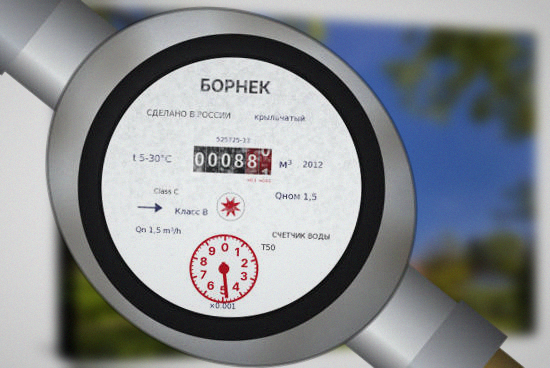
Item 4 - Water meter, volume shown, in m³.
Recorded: 8.804 m³
